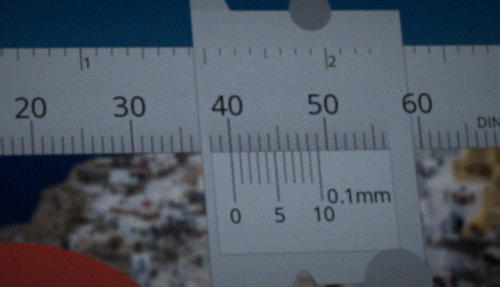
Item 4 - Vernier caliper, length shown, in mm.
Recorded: 40.0 mm
